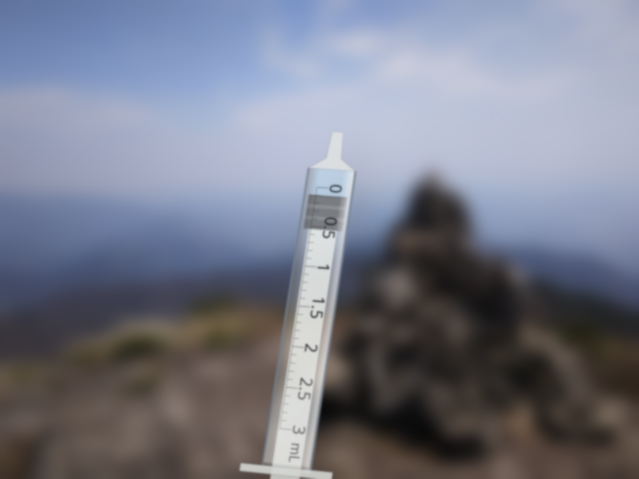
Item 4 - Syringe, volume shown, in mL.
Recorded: 0.1 mL
